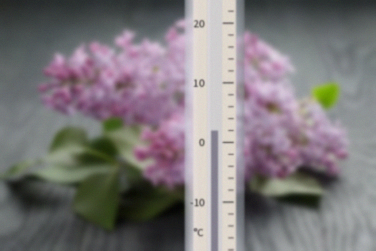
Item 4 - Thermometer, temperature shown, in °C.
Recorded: 2 °C
